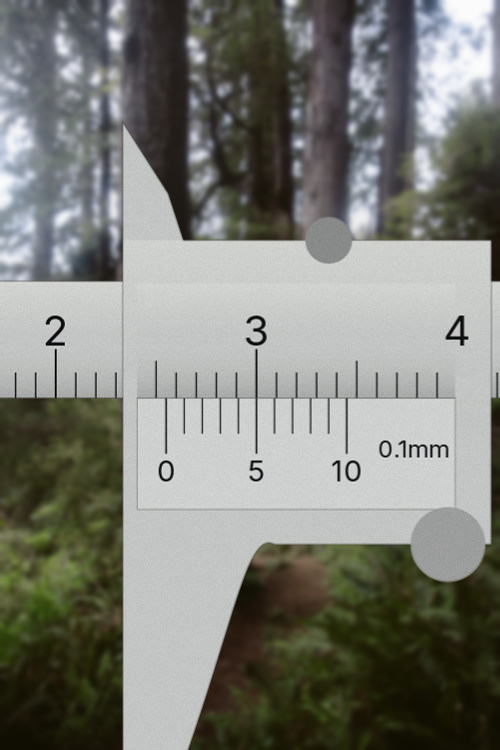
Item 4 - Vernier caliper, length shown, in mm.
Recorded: 25.5 mm
